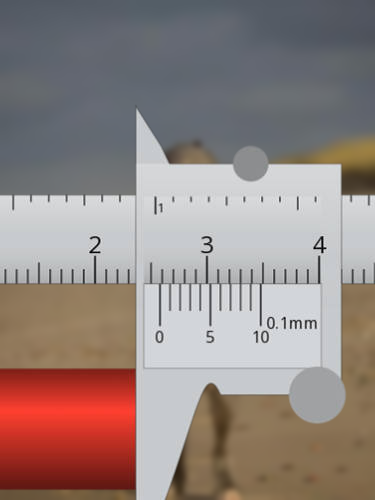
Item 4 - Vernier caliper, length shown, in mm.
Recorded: 25.8 mm
